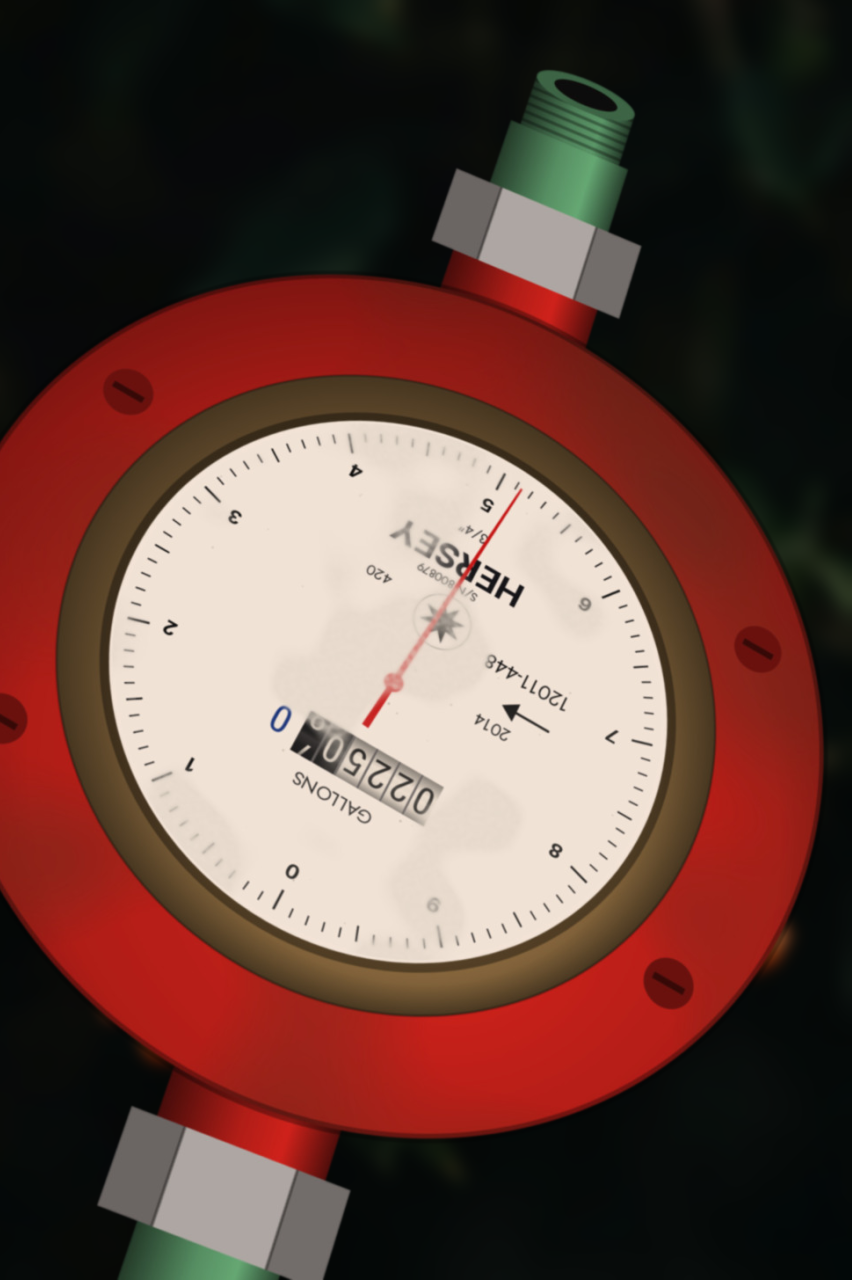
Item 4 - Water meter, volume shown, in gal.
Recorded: 225075.1 gal
